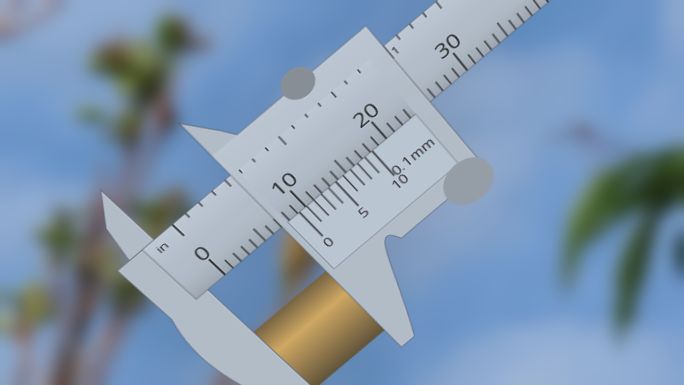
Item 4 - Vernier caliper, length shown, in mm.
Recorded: 9.2 mm
